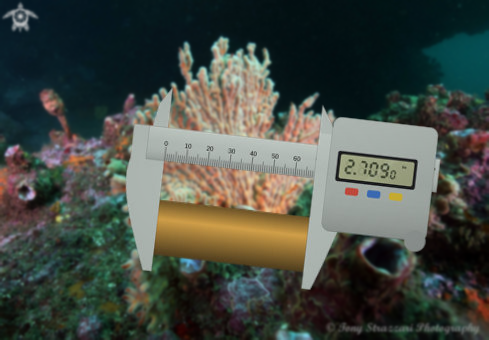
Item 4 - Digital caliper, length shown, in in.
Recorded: 2.7090 in
